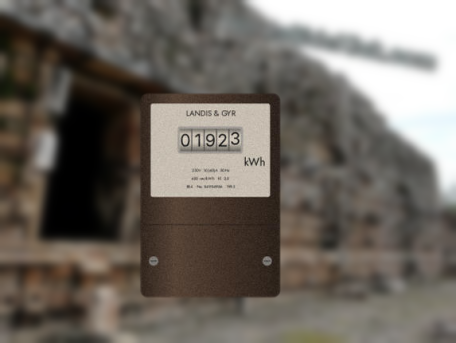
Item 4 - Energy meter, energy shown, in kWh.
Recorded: 1923 kWh
